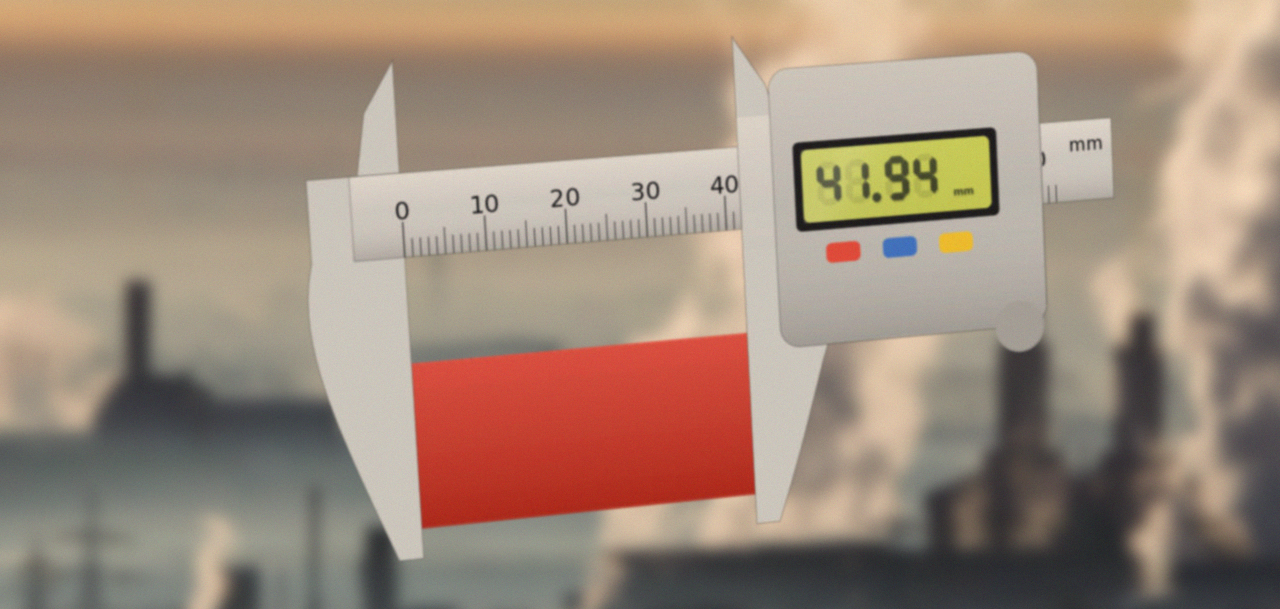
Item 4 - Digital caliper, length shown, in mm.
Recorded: 41.94 mm
